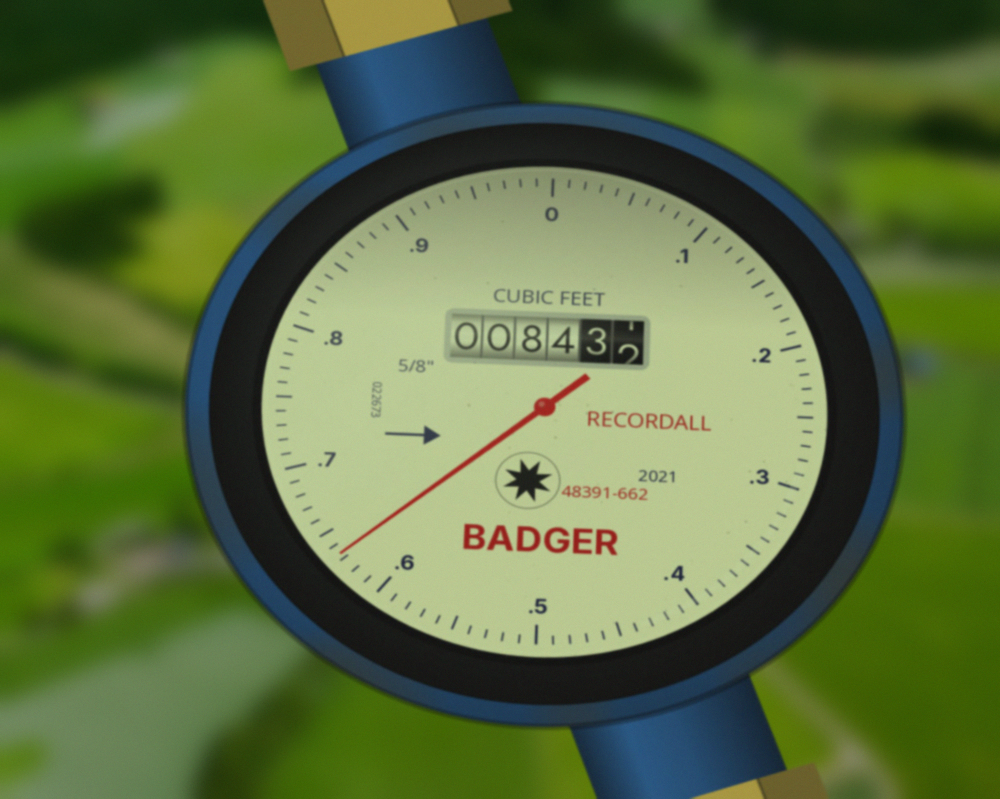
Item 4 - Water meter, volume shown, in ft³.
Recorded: 8431.63 ft³
